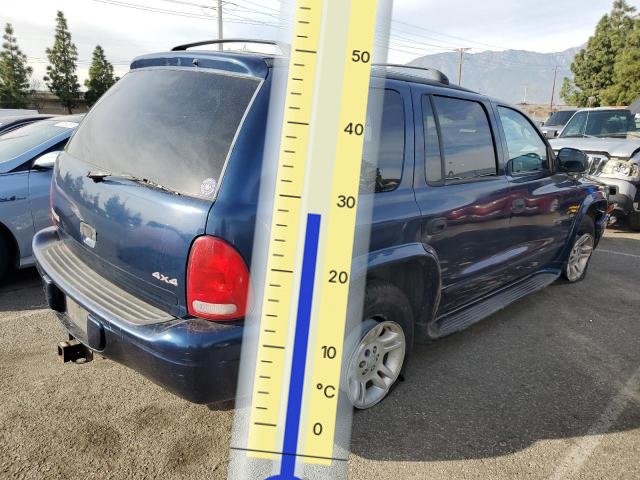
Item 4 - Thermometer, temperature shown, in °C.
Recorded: 28 °C
